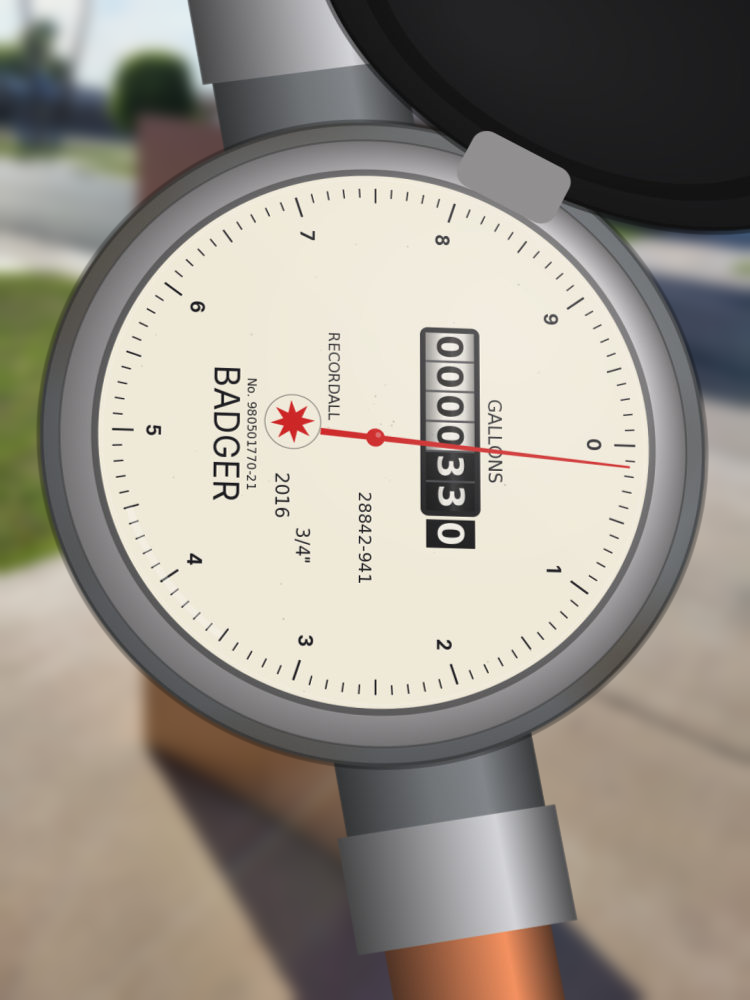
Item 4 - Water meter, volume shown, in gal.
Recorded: 330.1 gal
